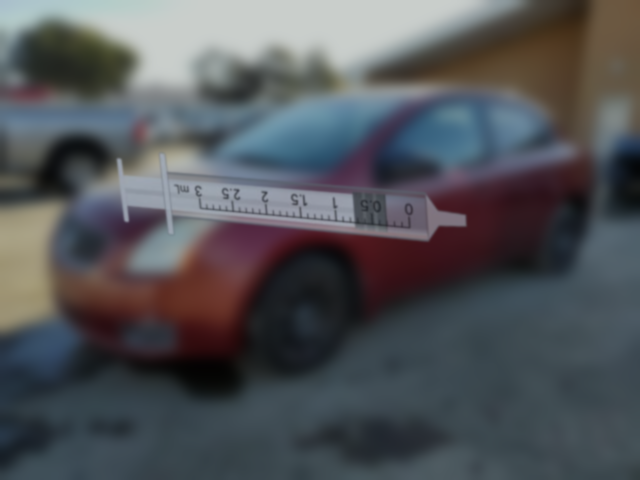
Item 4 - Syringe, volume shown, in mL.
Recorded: 0.3 mL
